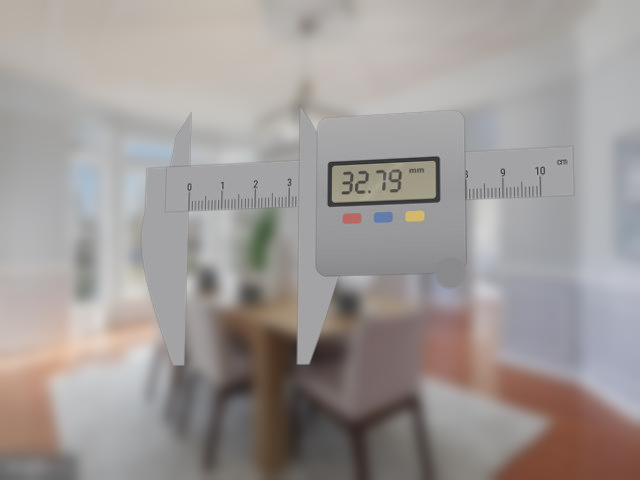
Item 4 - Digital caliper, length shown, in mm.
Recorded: 32.79 mm
